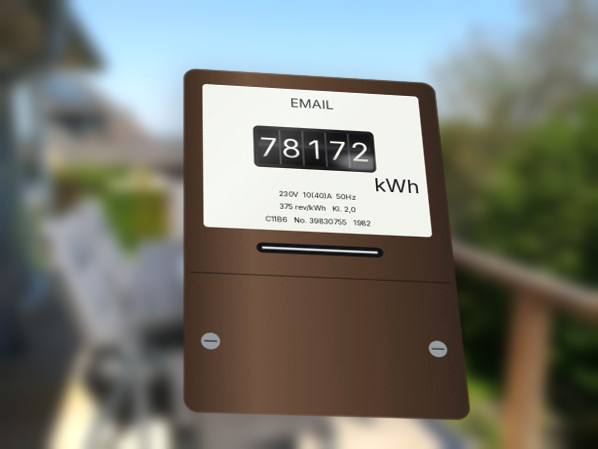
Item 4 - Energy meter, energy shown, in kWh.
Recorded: 78172 kWh
